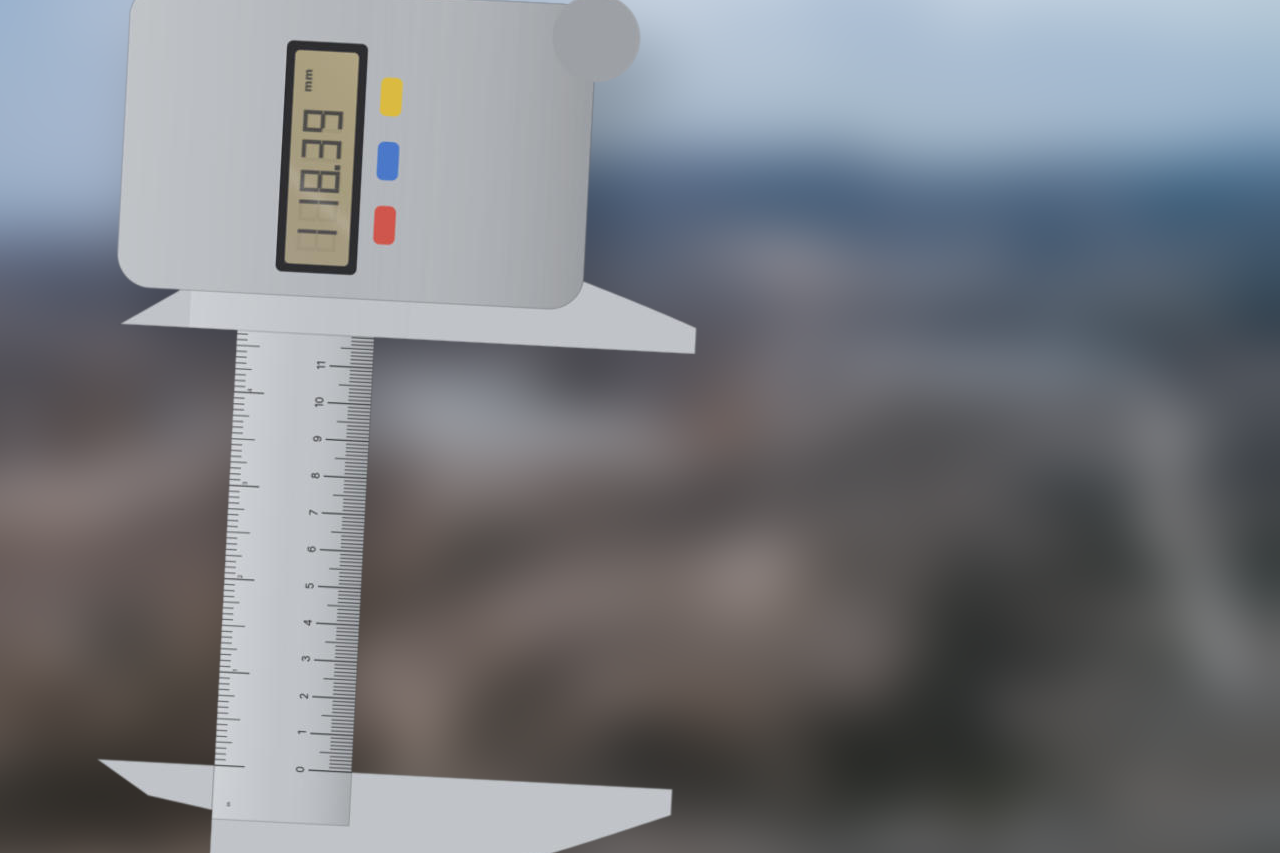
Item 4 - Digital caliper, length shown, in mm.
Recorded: 118.39 mm
